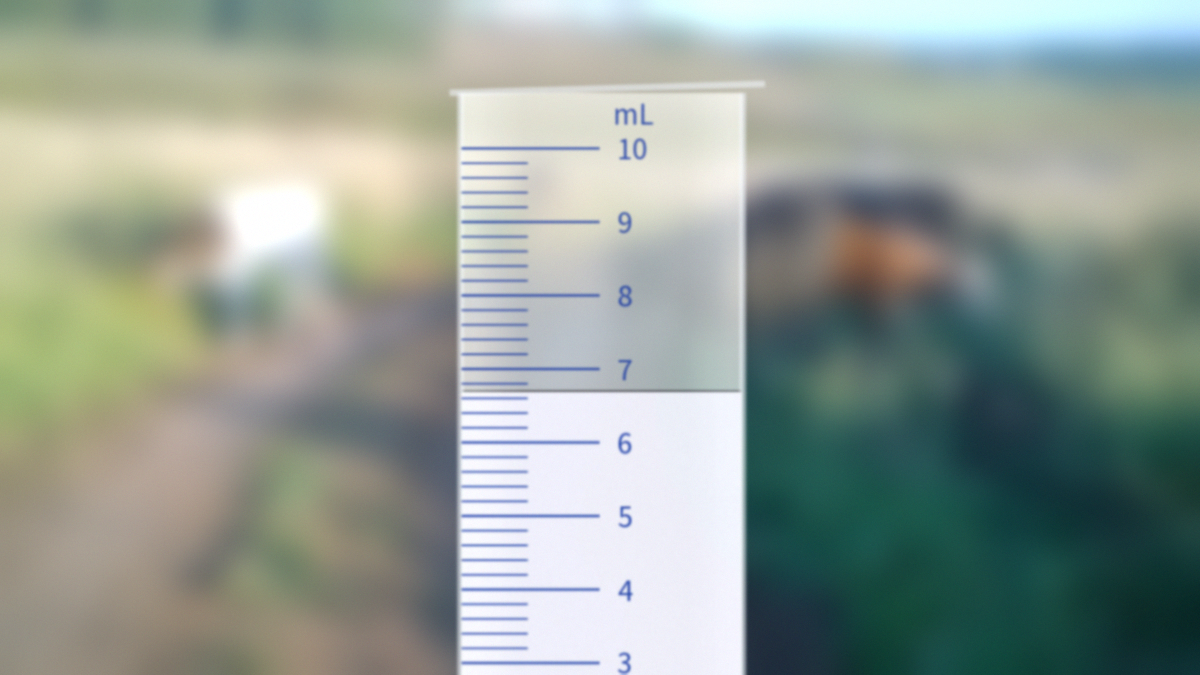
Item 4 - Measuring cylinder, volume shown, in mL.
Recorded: 6.7 mL
